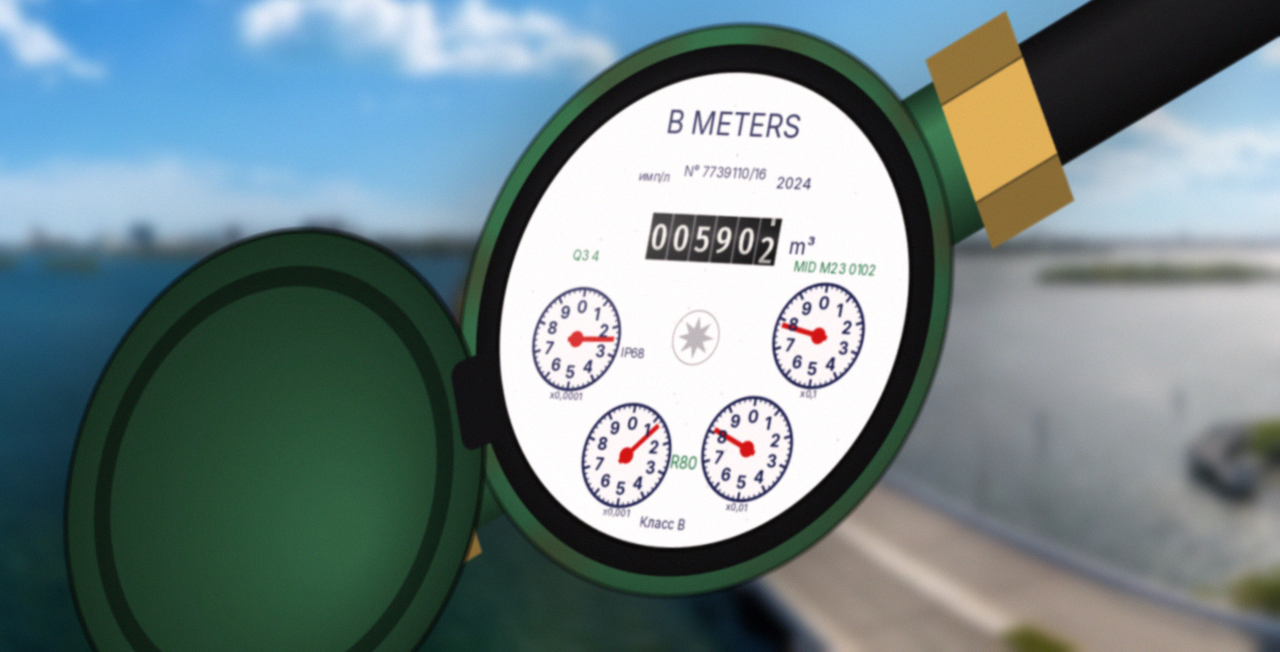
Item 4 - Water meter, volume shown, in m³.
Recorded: 5901.7812 m³
